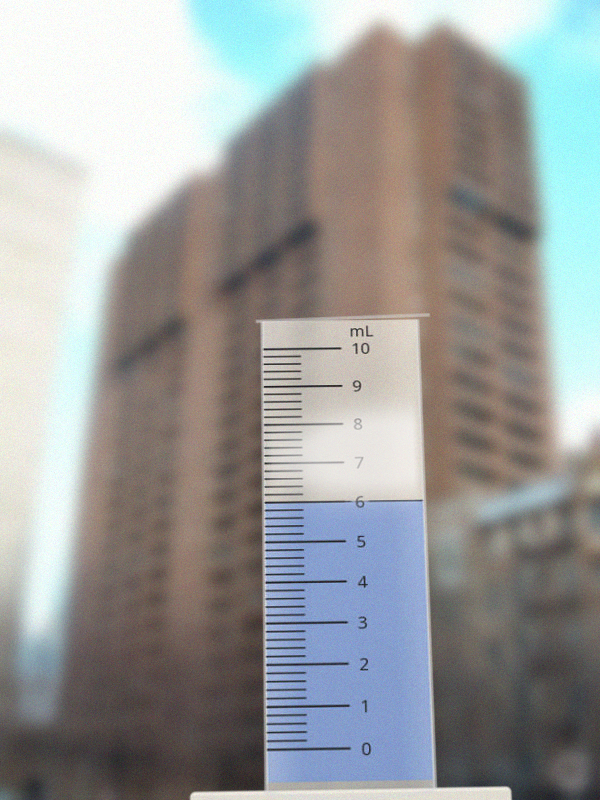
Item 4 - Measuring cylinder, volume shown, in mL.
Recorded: 6 mL
